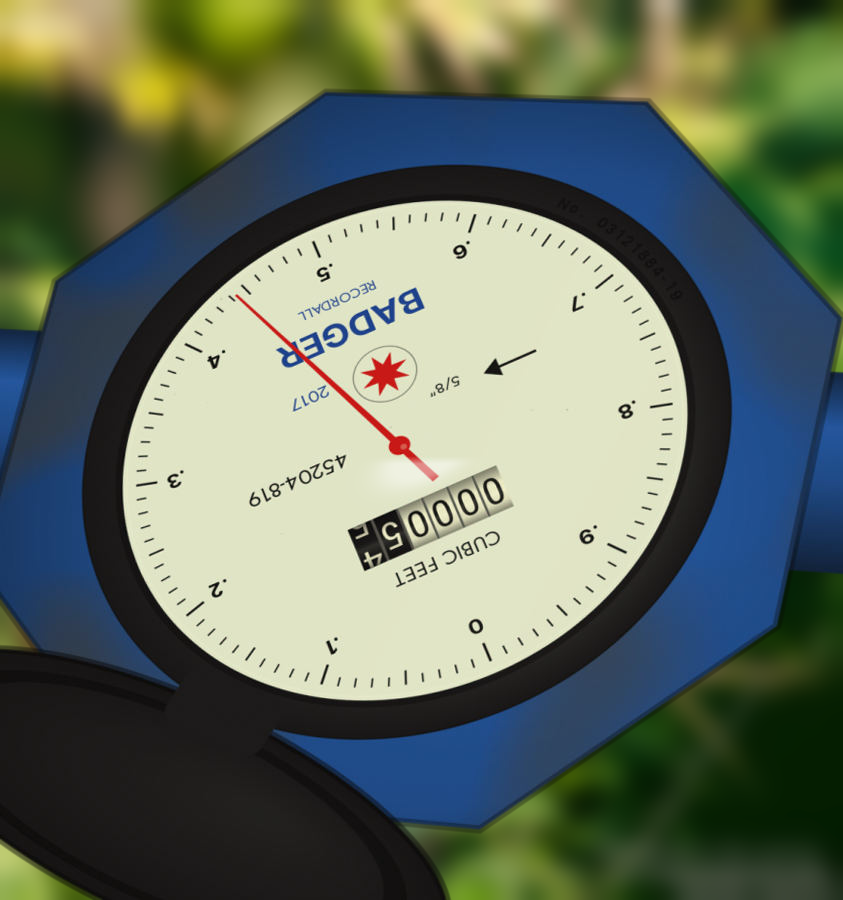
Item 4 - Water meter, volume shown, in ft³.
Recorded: 54.44 ft³
